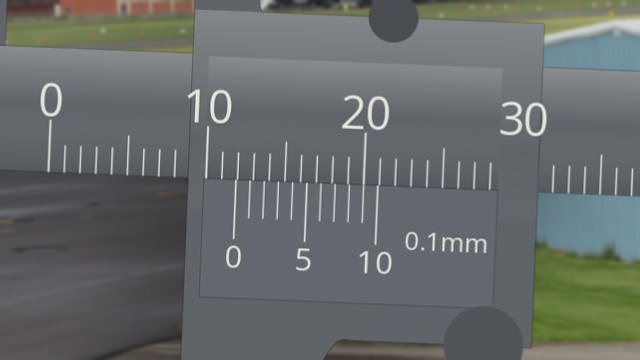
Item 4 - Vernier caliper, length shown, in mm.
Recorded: 11.9 mm
